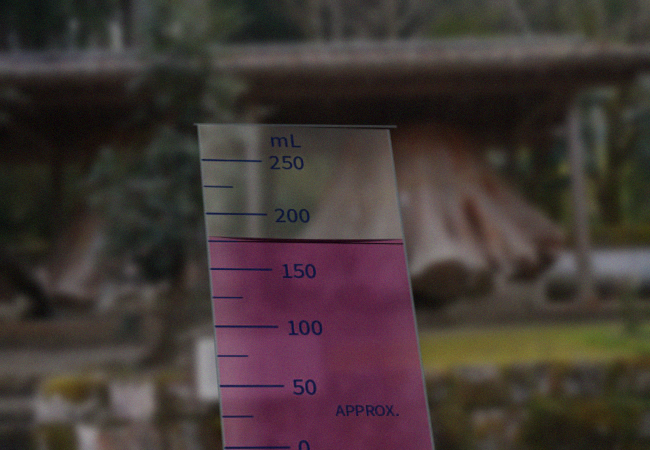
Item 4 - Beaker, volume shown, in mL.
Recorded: 175 mL
